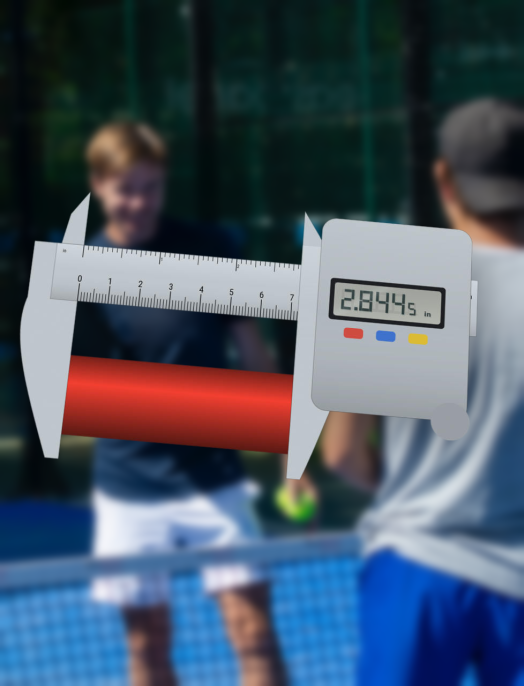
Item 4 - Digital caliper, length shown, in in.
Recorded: 2.8445 in
